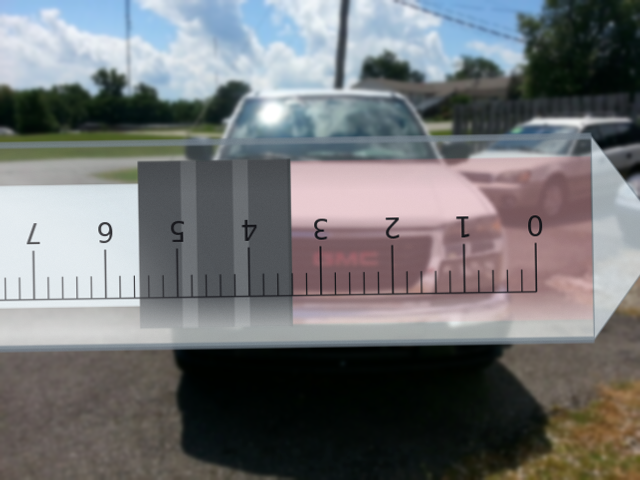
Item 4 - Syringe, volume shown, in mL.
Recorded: 3.4 mL
